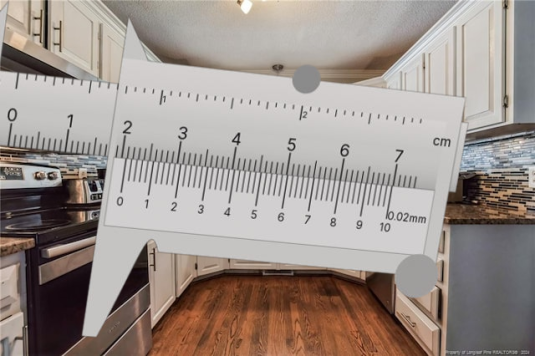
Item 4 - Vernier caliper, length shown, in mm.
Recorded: 20.8 mm
